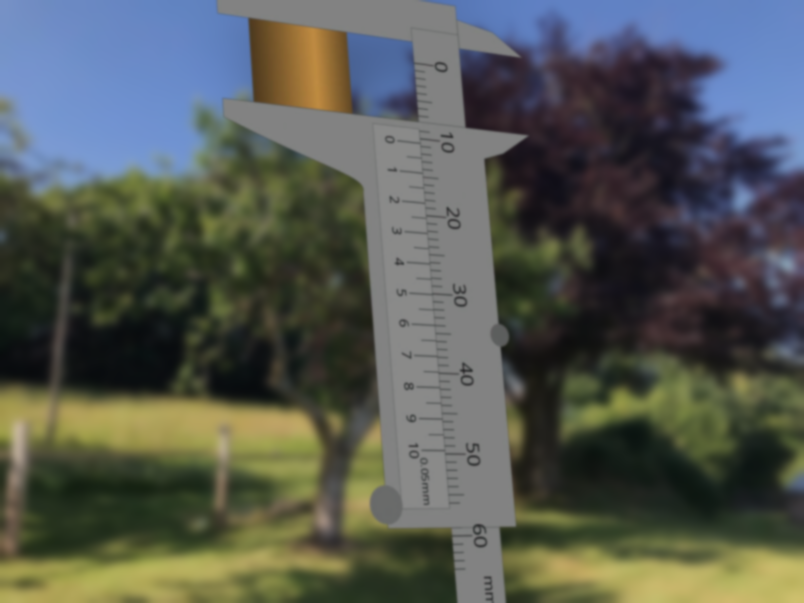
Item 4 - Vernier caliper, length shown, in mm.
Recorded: 10.6 mm
